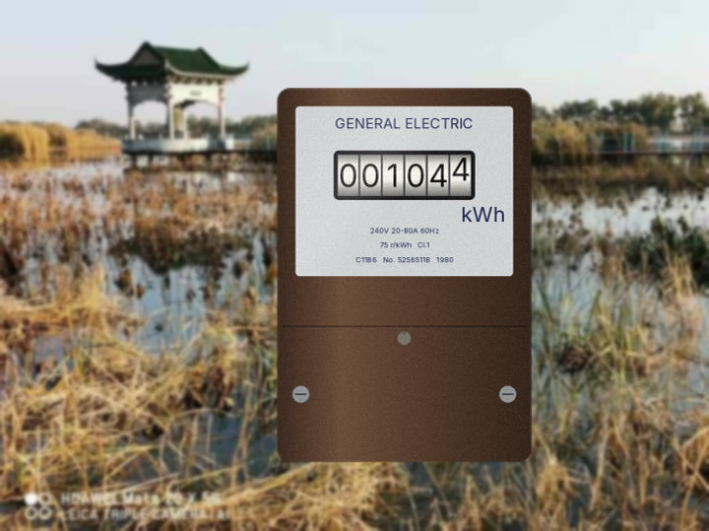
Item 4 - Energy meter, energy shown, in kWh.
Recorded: 1044 kWh
